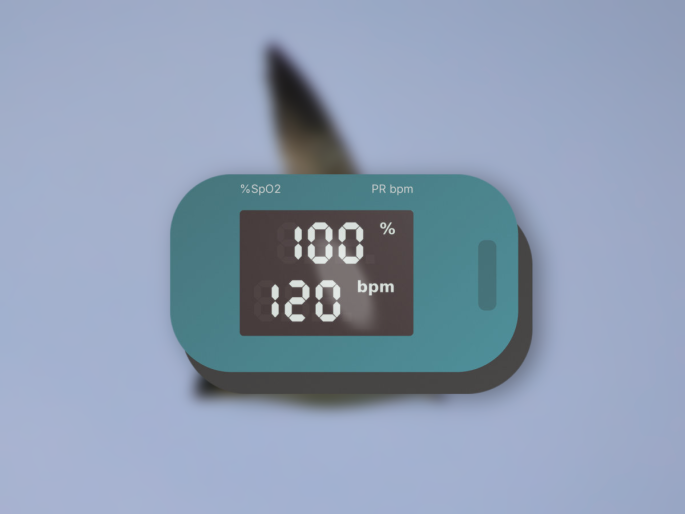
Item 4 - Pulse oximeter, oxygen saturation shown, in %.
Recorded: 100 %
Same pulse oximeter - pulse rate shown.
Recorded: 120 bpm
